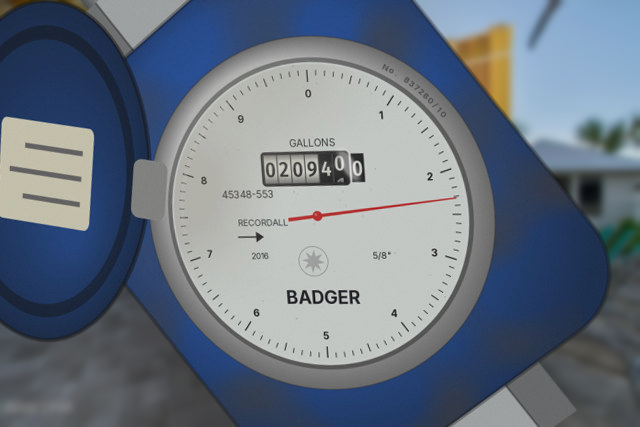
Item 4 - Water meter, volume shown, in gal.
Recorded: 209402.3 gal
